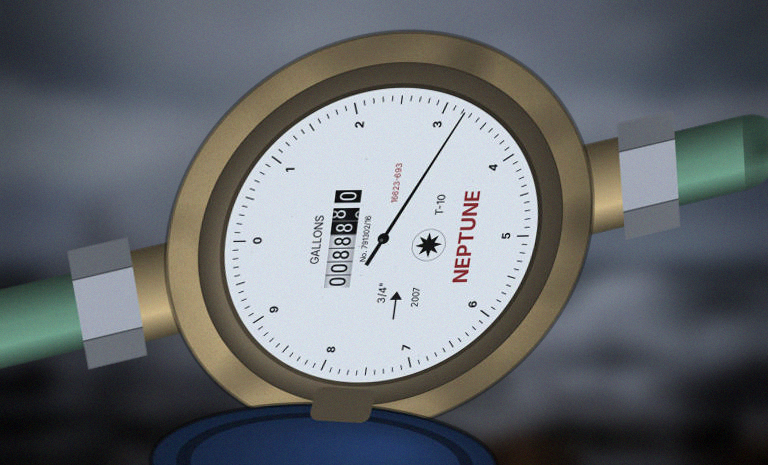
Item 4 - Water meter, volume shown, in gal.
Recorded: 88883.2 gal
